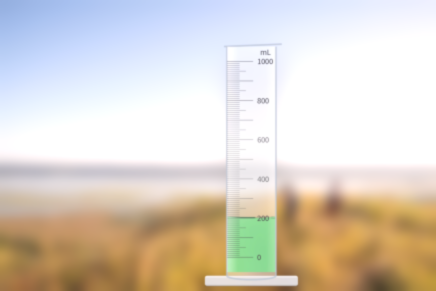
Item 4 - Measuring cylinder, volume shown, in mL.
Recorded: 200 mL
